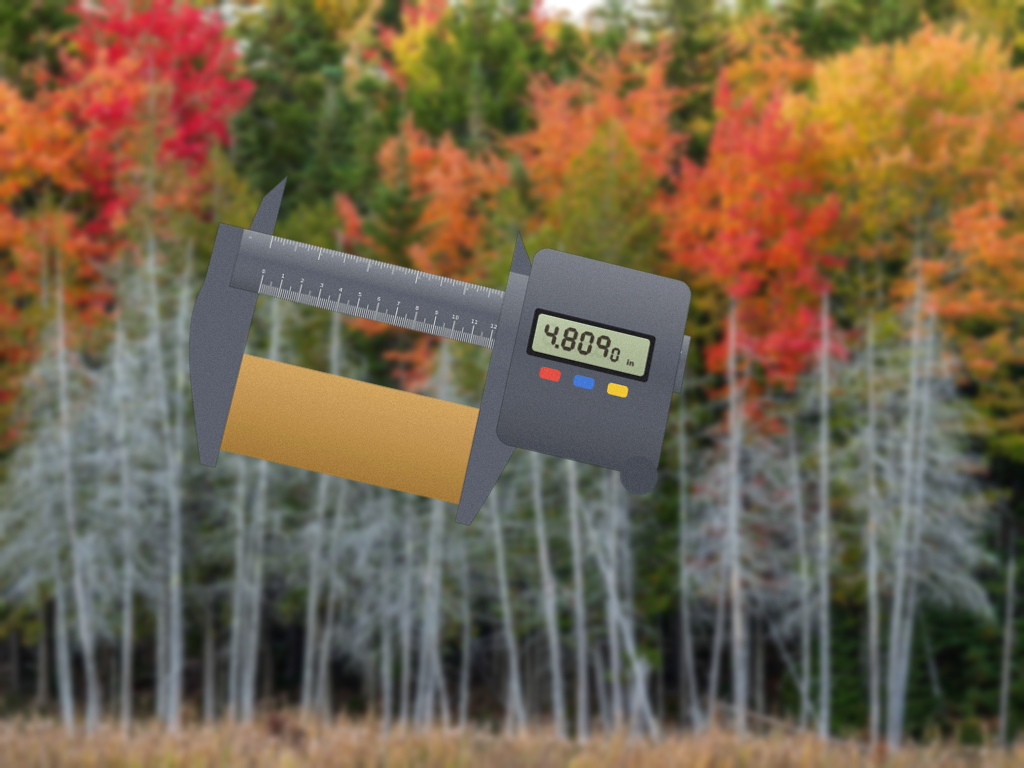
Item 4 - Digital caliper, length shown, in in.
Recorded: 4.8090 in
